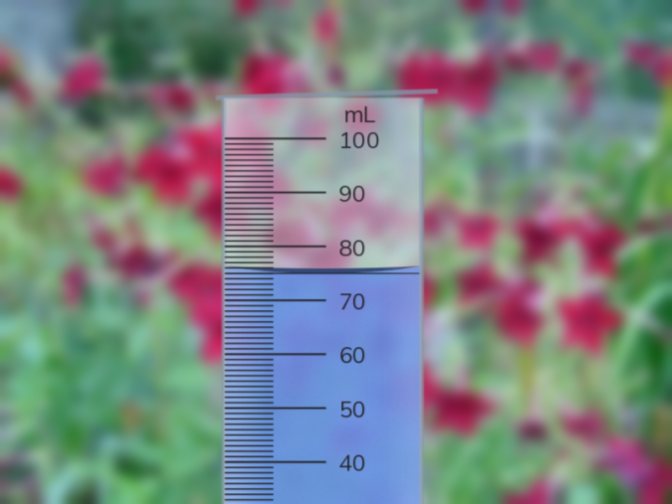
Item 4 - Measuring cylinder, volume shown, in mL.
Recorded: 75 mL
